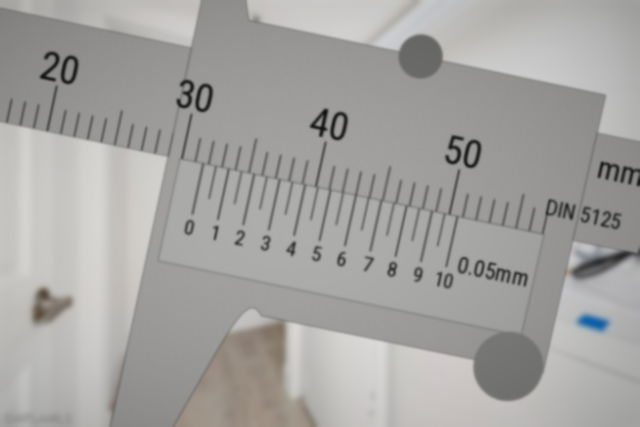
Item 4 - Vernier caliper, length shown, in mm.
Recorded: 31.6 mm
